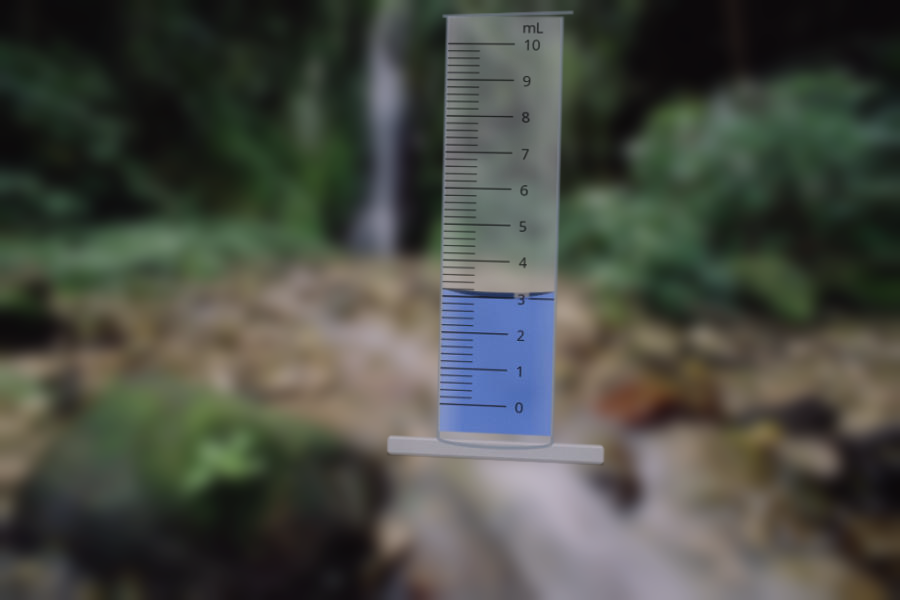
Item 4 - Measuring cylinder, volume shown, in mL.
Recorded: 3 mL
